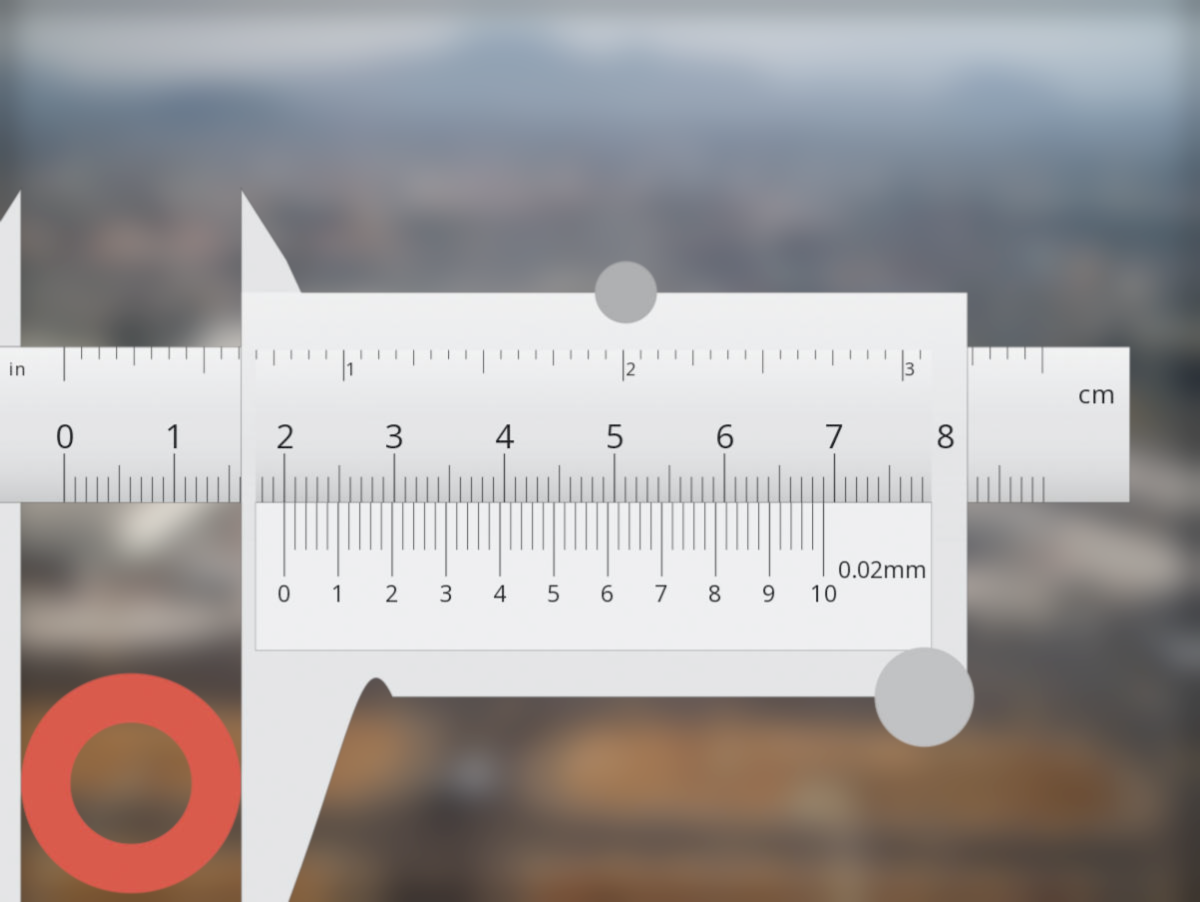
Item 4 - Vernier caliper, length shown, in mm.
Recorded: 20.0 mm
